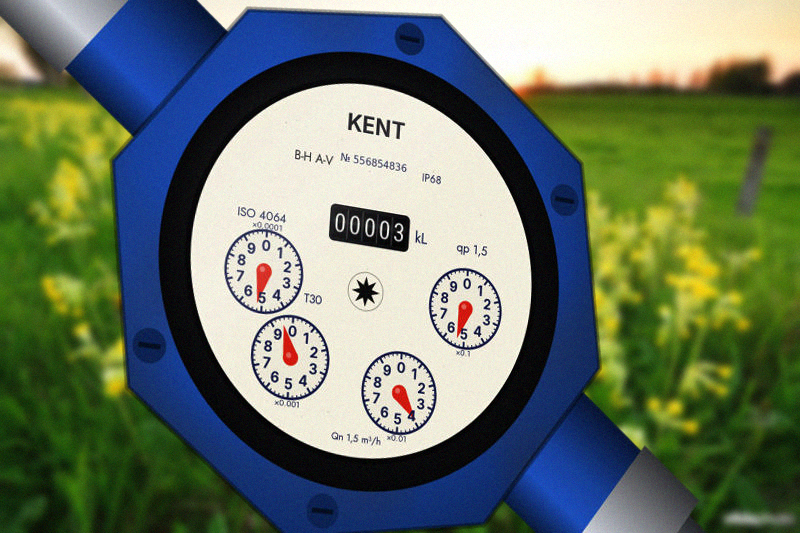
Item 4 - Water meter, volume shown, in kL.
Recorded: 3.5395 kL
